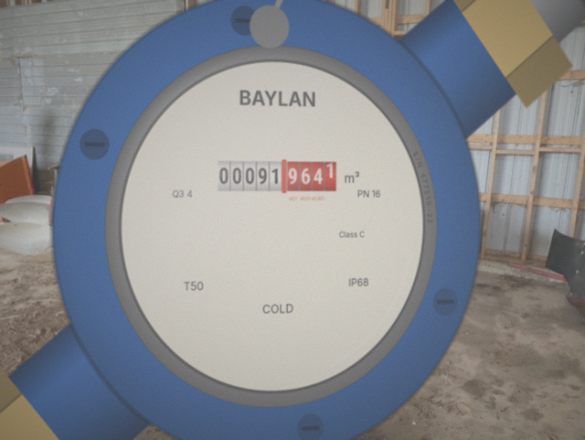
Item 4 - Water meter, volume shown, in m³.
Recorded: 91.9641 m³
